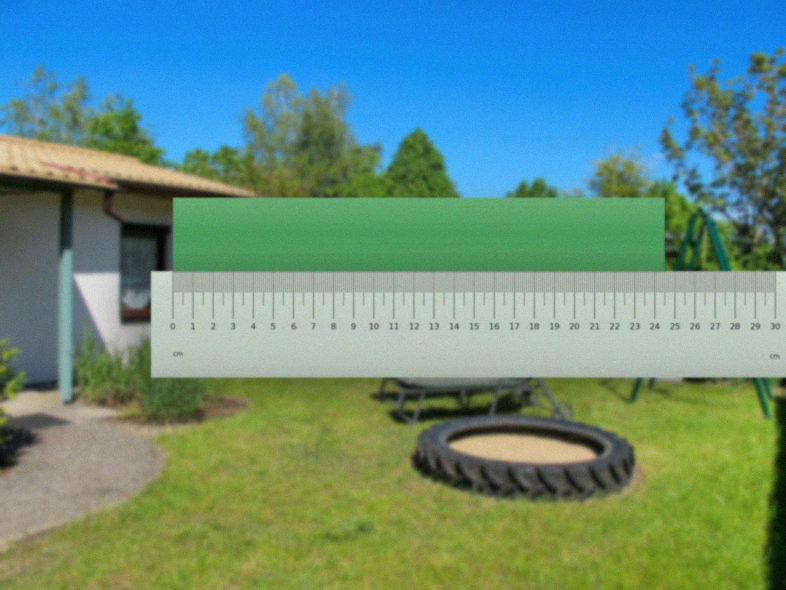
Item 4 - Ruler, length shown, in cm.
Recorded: 24.5 cm
